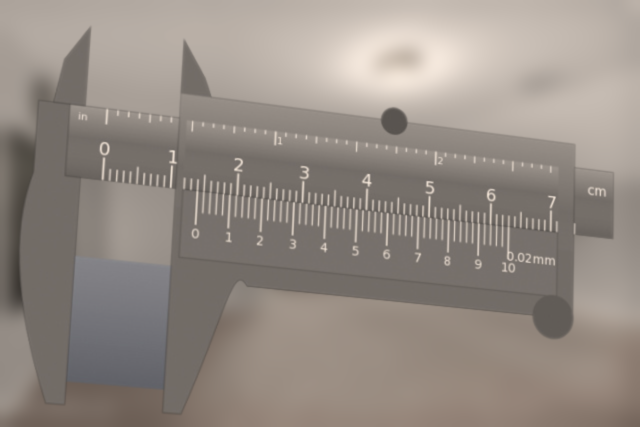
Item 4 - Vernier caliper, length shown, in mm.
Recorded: 14.0 mm
